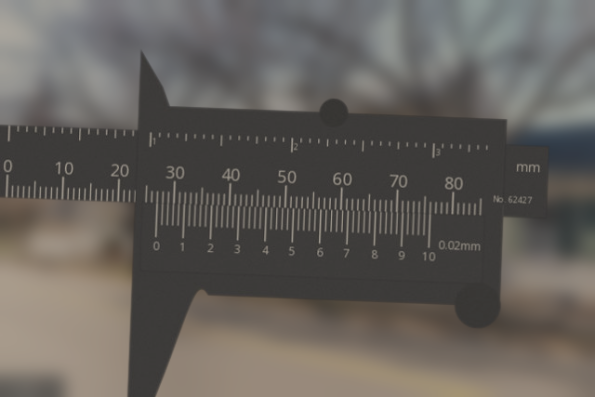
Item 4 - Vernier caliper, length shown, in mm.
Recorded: 27.0 mm
